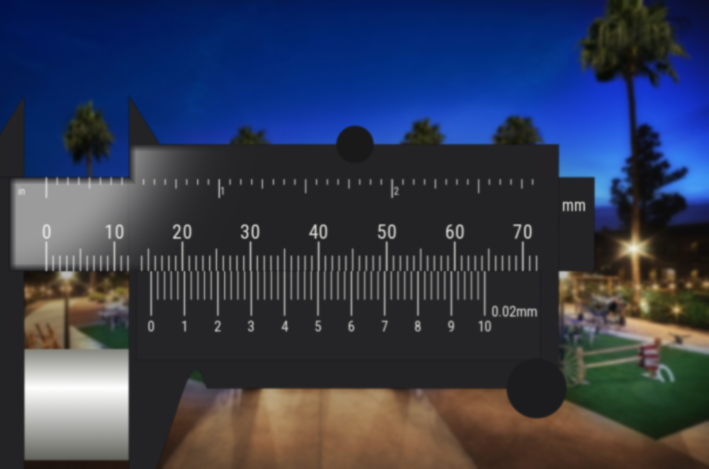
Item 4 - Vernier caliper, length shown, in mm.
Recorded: 15.4 mm
